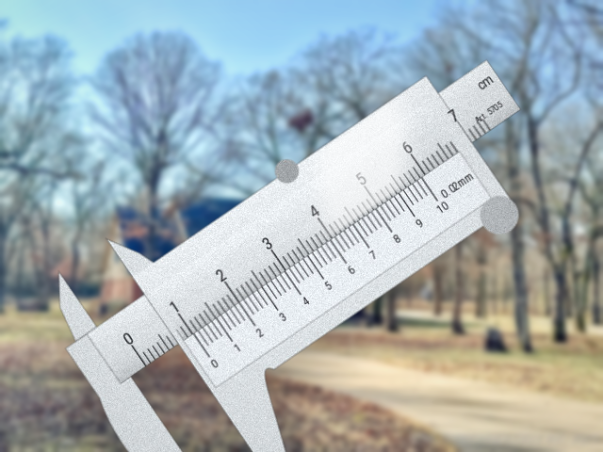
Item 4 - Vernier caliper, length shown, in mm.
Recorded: 10.2 mm
